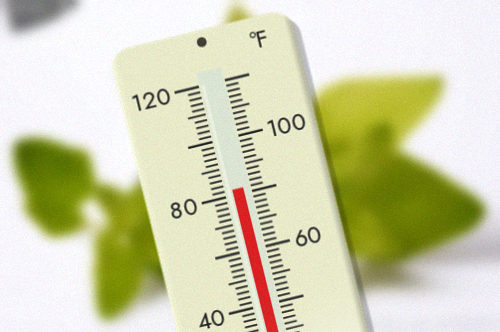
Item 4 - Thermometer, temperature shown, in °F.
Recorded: 82 °F
